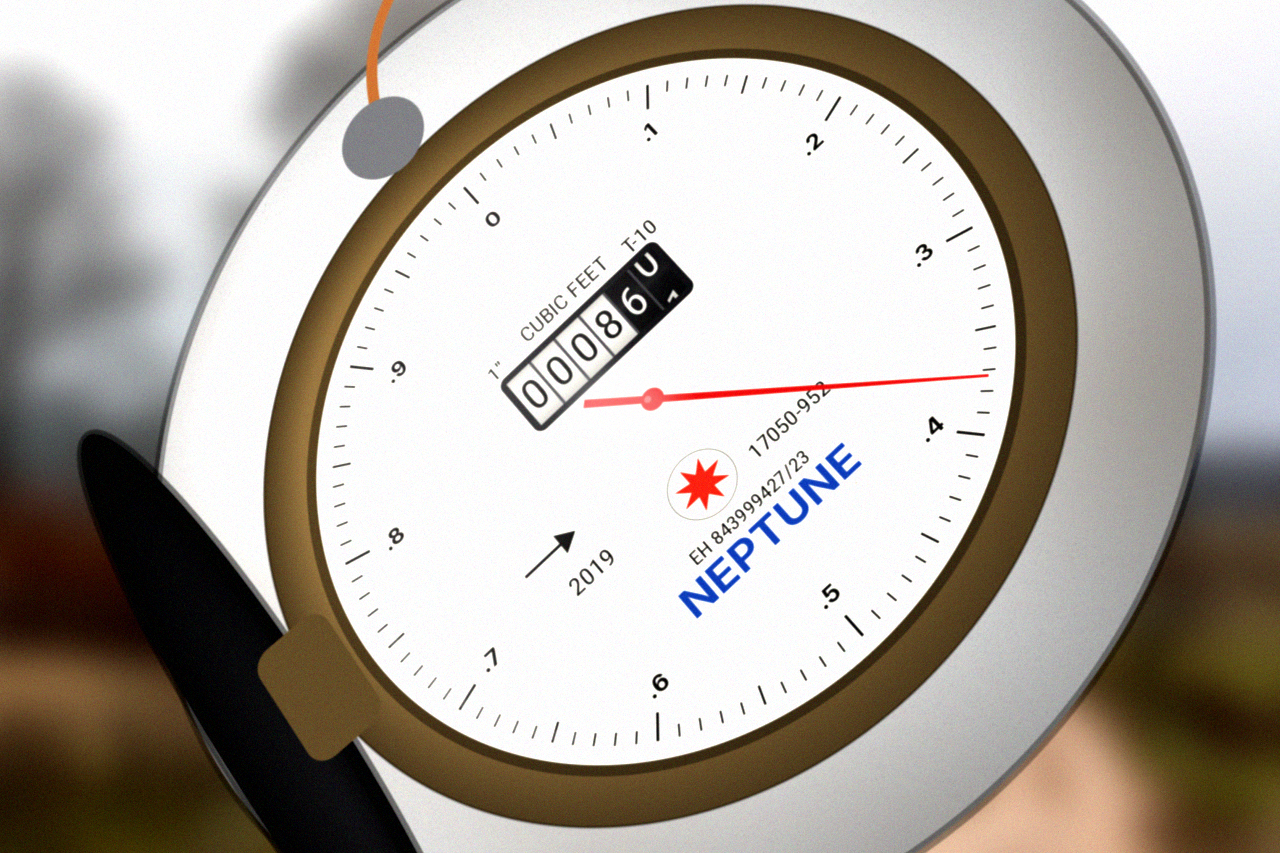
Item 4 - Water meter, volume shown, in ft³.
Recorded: 860.37 ft³
